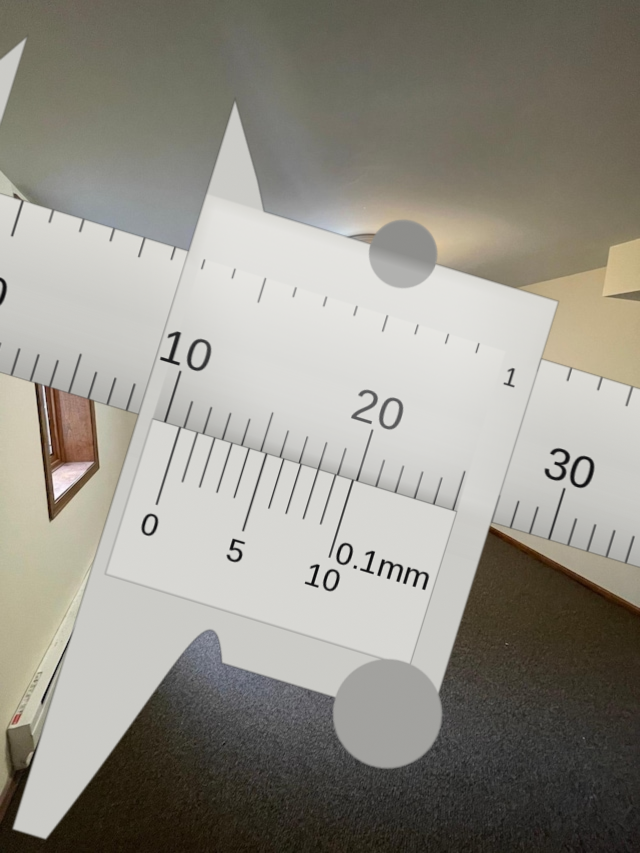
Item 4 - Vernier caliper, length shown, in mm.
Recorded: 10.8 mm
